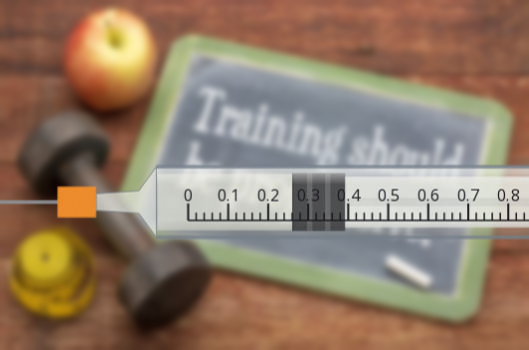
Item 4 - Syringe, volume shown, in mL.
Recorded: 0.26 mL
